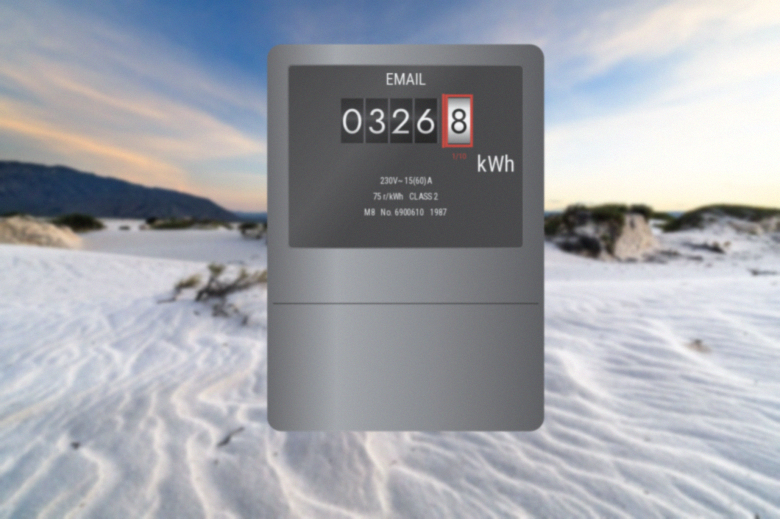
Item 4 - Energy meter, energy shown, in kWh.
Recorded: 326.8 kWh
